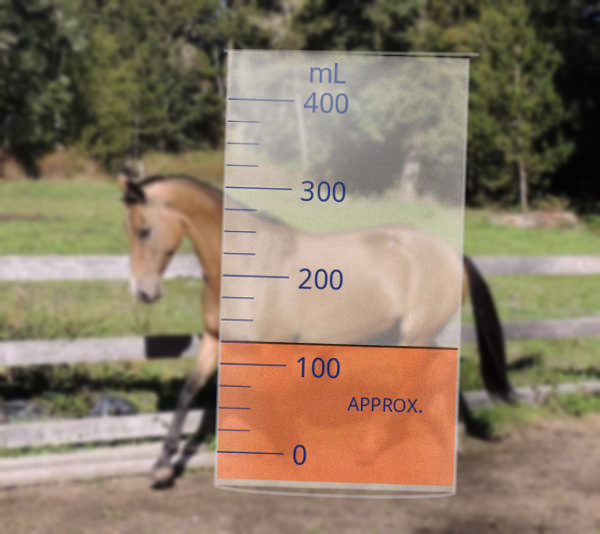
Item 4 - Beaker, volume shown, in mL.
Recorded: 125 mL
